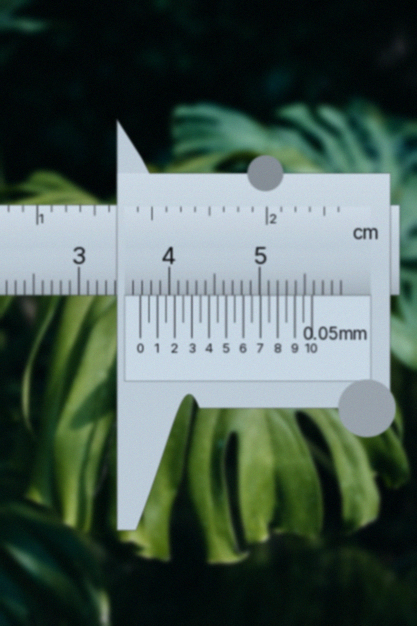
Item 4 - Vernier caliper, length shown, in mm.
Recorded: 36.8 mm
